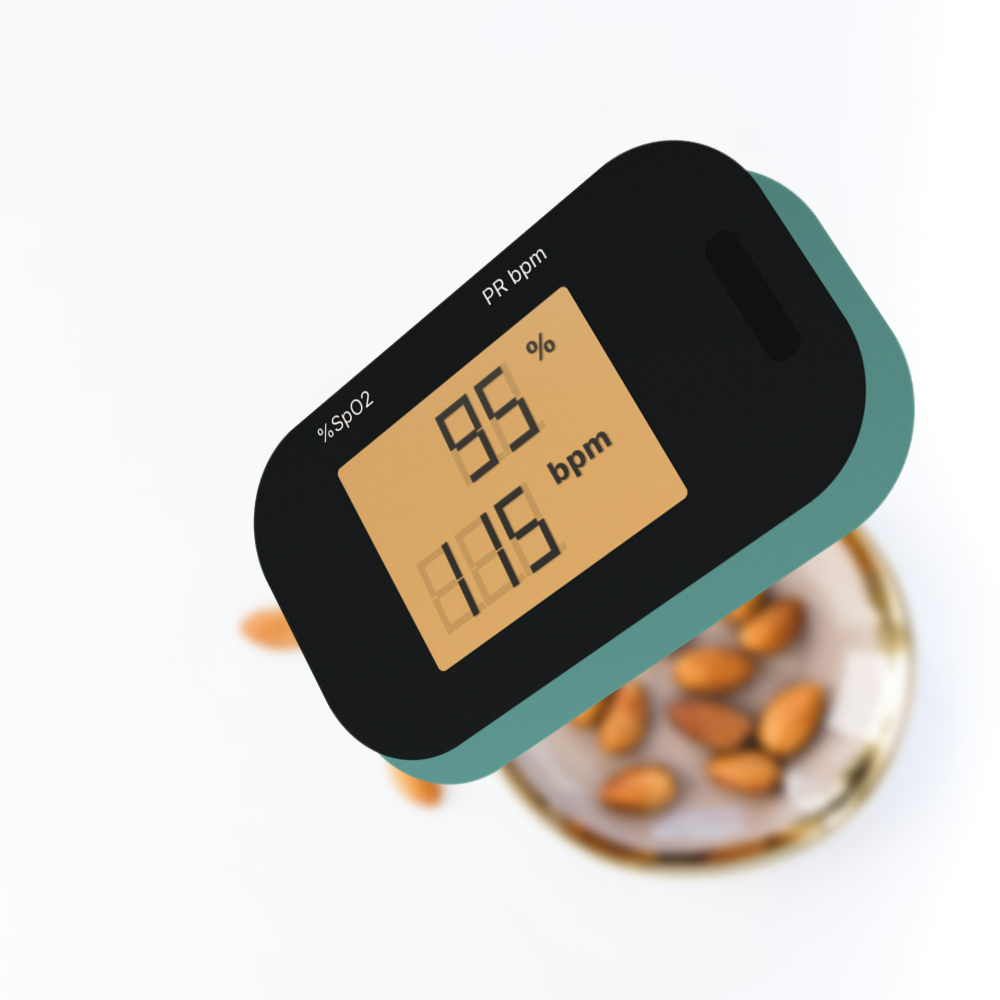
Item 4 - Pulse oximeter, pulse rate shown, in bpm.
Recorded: 115 bpm
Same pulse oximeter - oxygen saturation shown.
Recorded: 95 %
